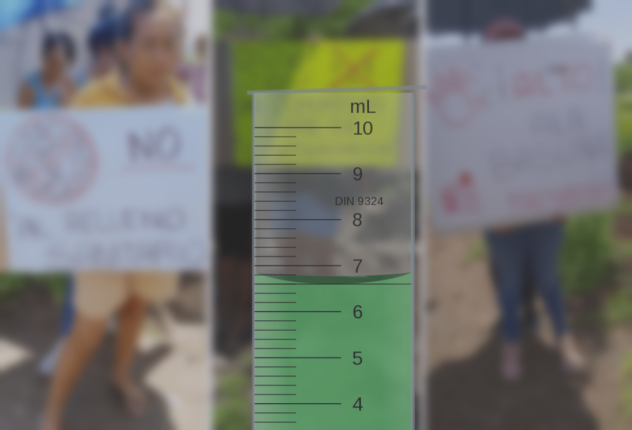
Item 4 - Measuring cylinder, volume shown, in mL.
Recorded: 6.6 mL
